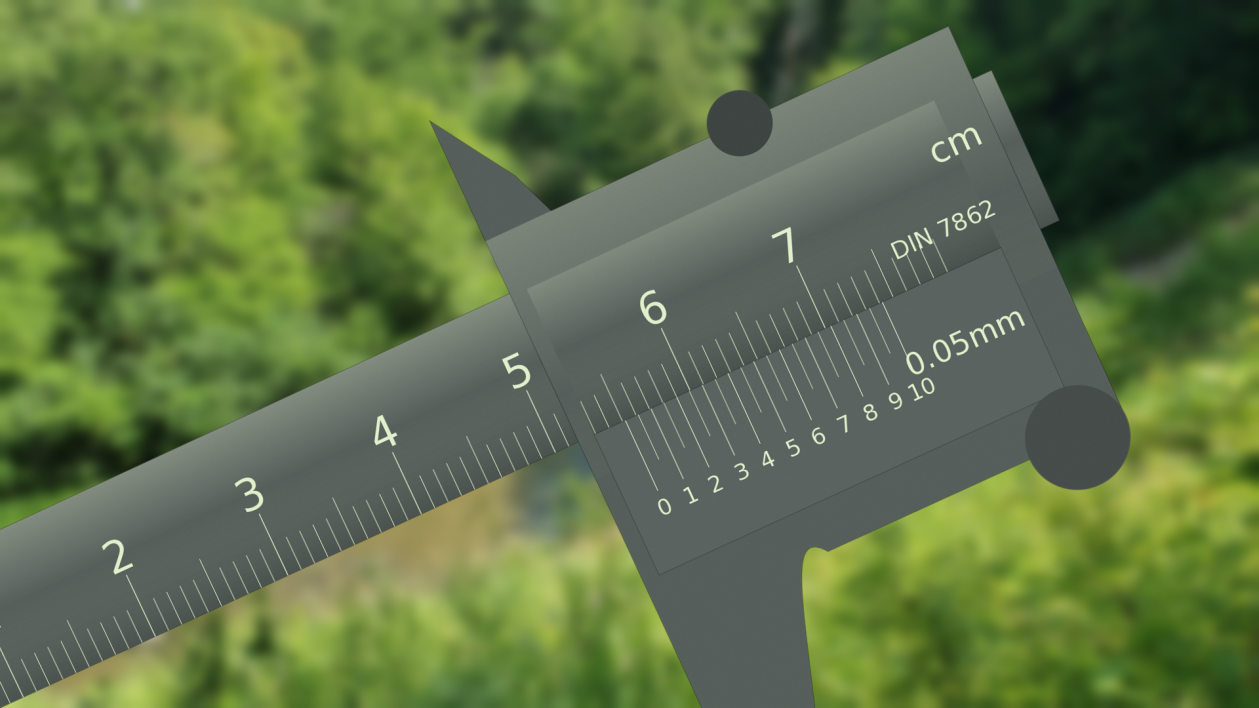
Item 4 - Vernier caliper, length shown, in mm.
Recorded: 55.2 mm
